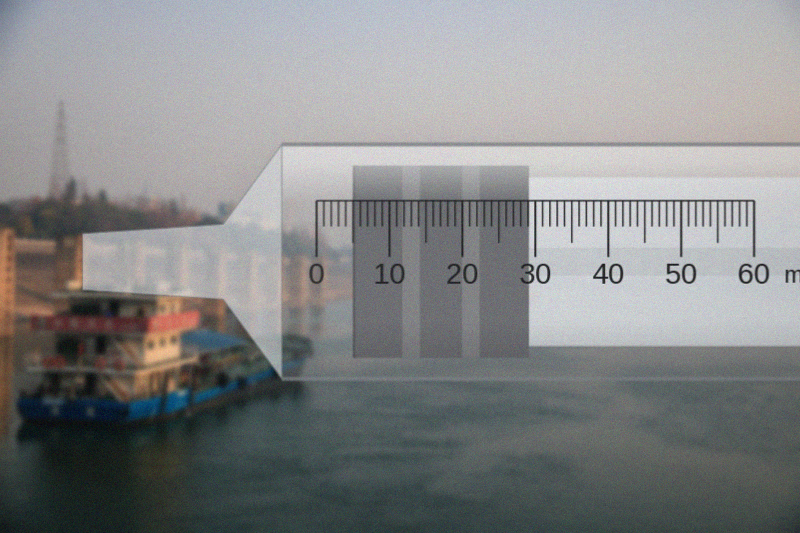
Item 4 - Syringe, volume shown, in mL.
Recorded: 5 mL
